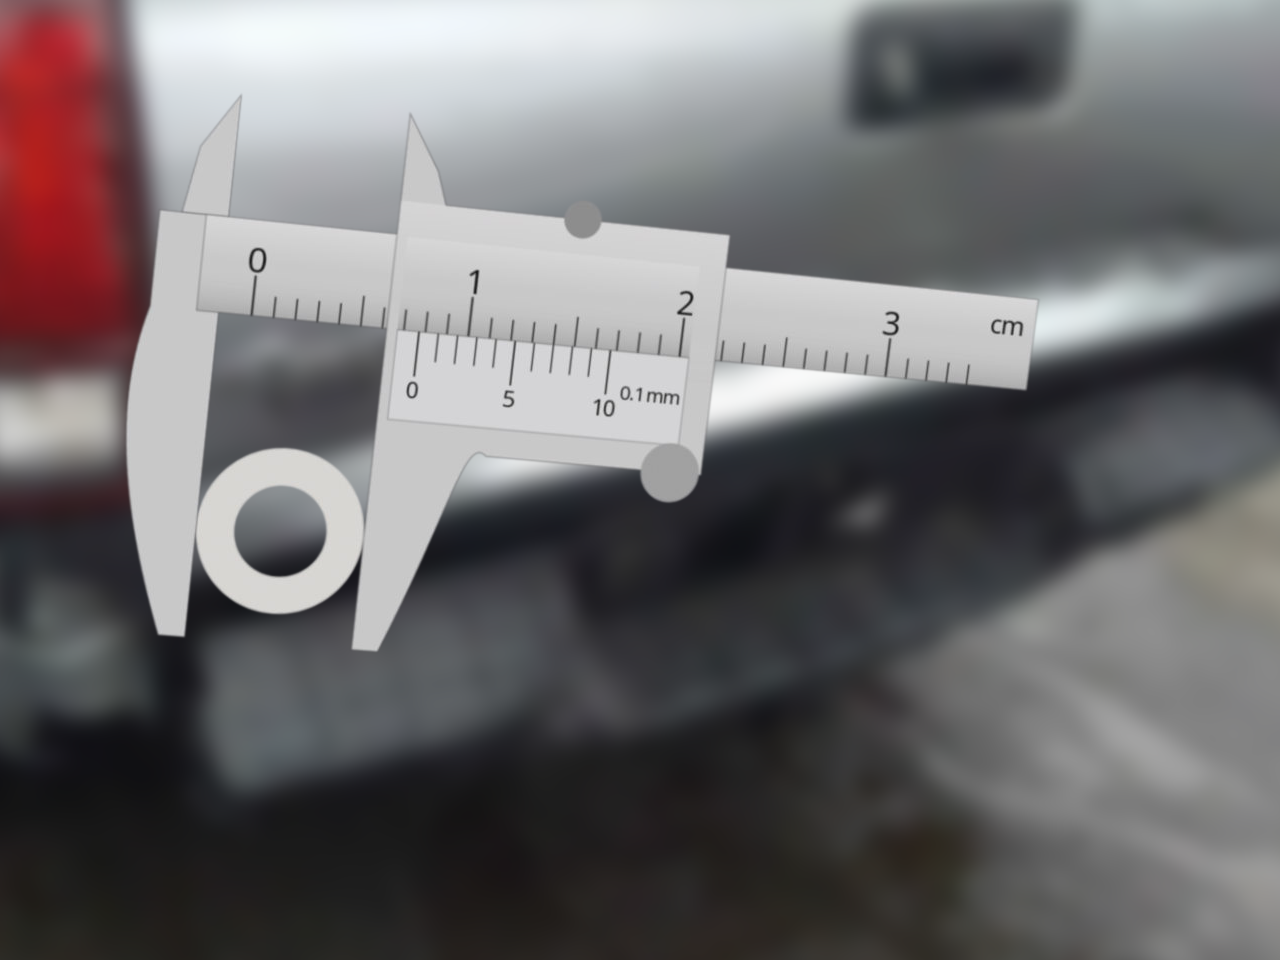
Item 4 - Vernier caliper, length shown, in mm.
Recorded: 7.7 mm
